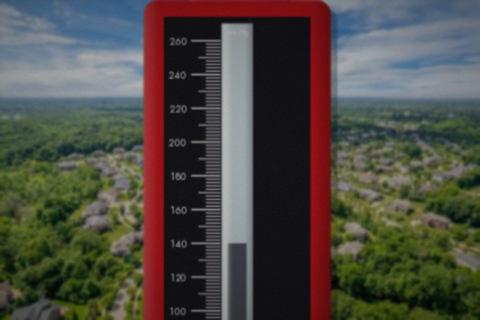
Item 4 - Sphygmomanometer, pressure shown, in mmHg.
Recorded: 140 mmHg
